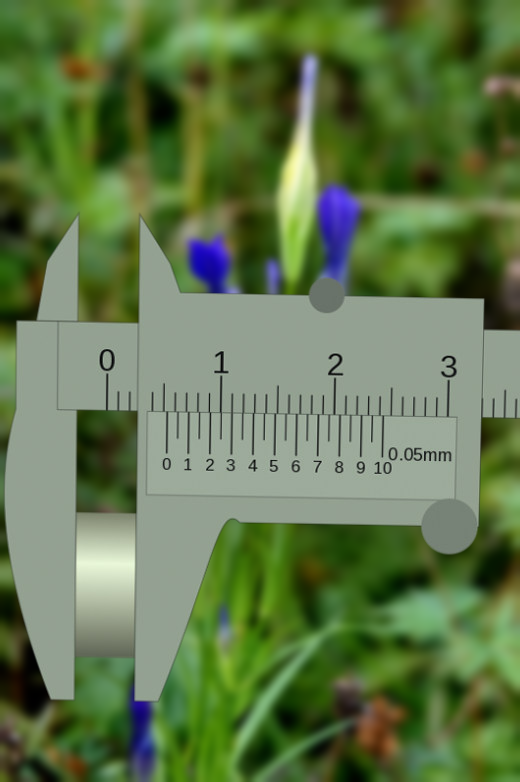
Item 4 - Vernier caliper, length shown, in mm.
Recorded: 5.3 mm
